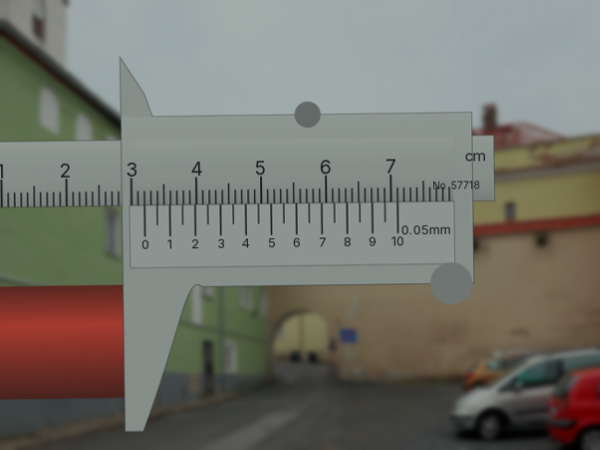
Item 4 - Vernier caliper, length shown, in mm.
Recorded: 32.0 mm
